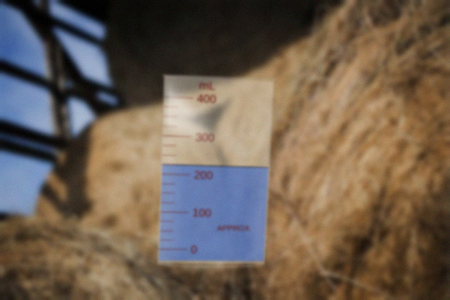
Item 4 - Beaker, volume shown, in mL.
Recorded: 225 mL
